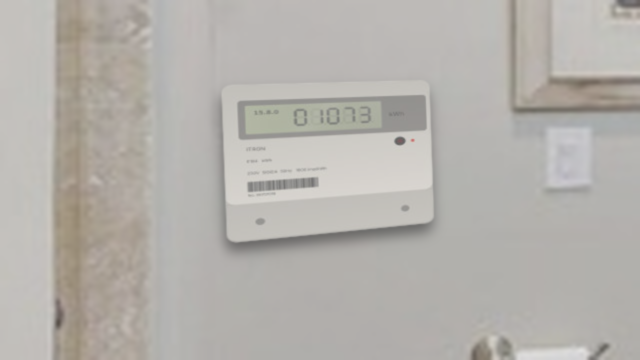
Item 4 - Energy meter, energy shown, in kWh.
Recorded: 1073 kWh
